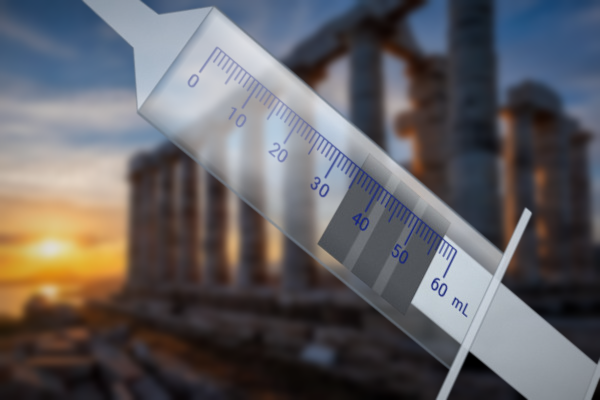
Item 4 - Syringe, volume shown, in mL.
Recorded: 35 mL
